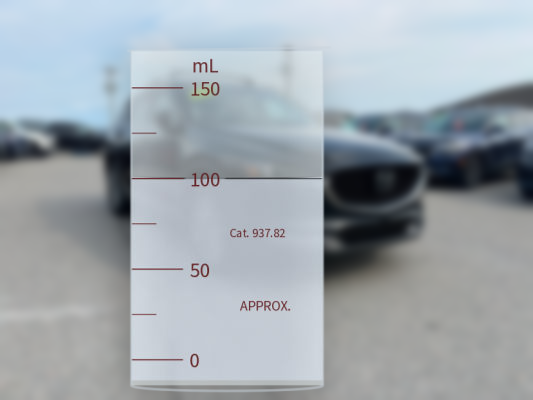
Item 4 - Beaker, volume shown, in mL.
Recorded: 100 mL
